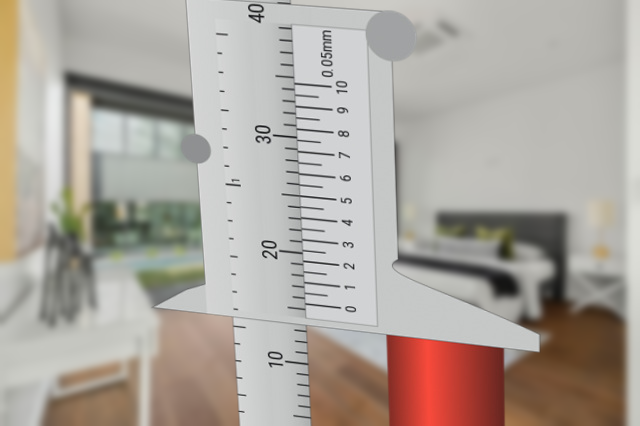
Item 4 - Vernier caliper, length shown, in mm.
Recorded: 15.5 mm
